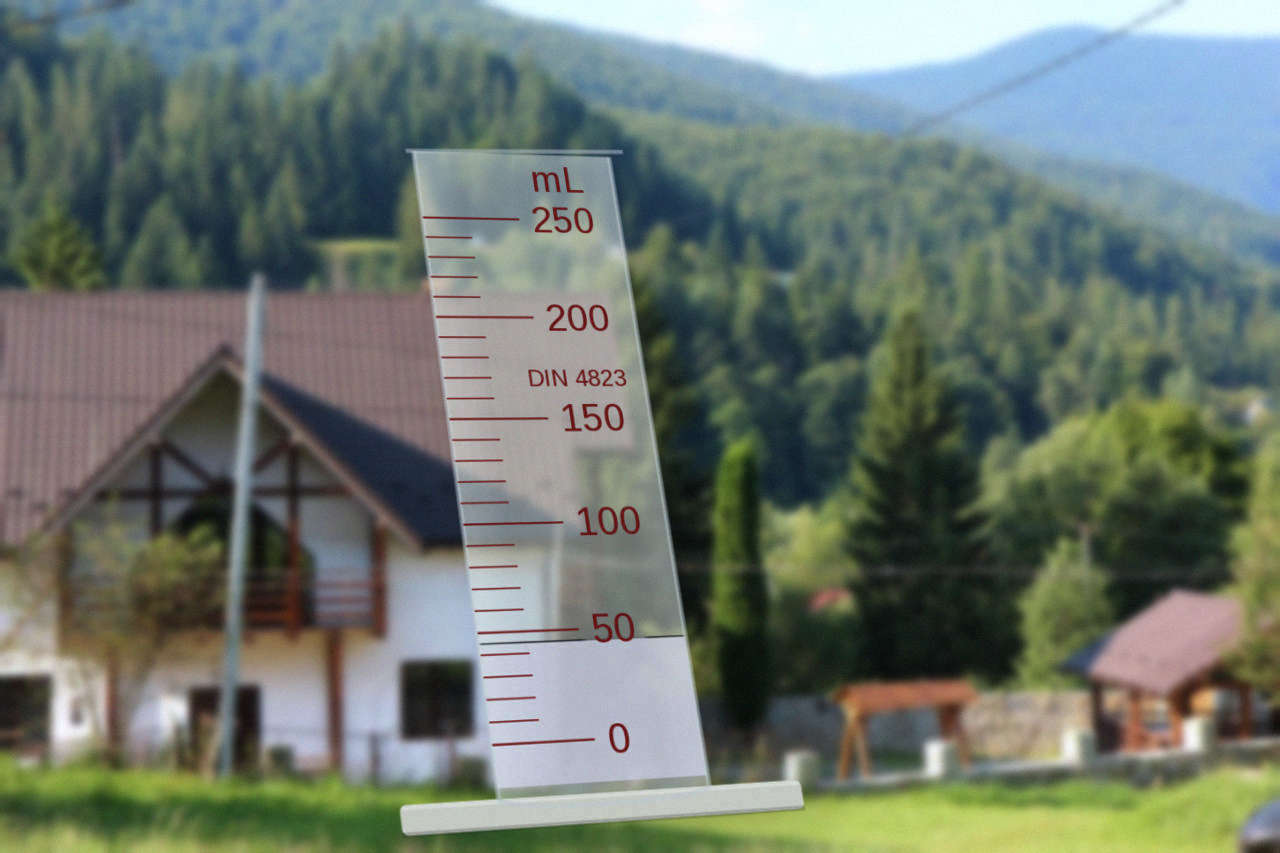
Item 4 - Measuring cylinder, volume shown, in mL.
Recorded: 45 mL
